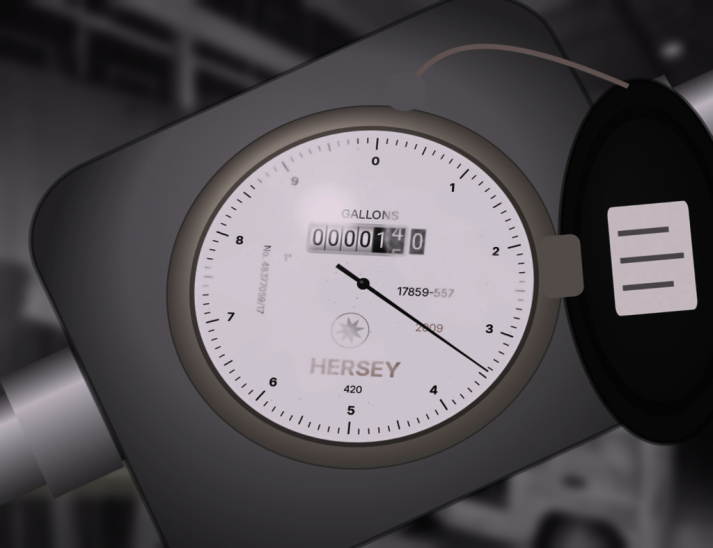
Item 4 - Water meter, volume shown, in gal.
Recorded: 143.4 gal
